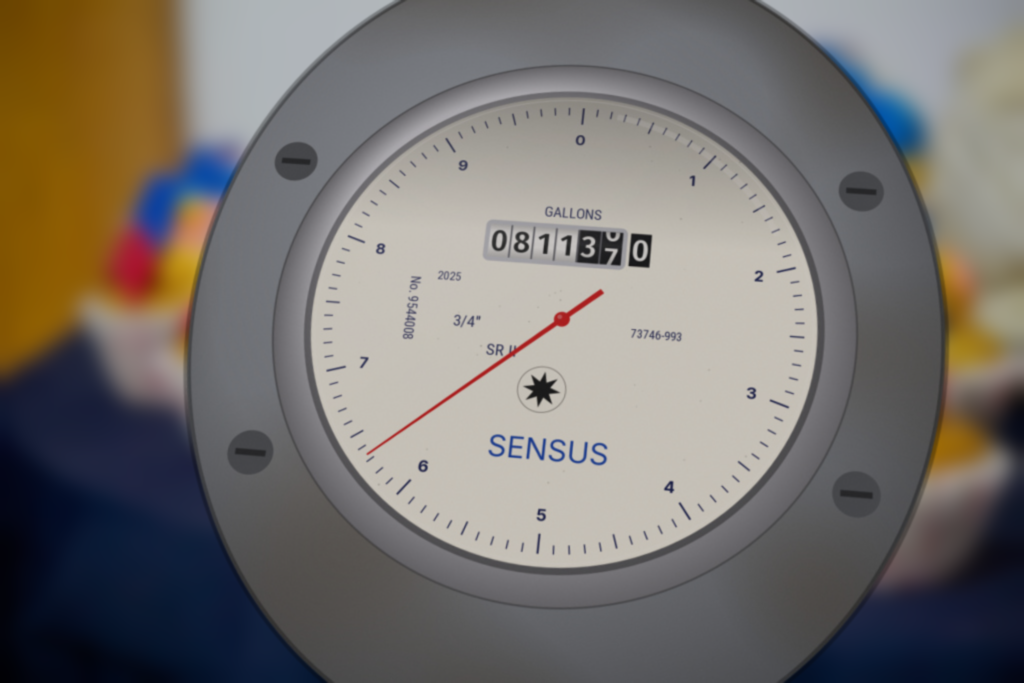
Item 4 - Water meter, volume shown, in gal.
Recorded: 811366.3 gal
